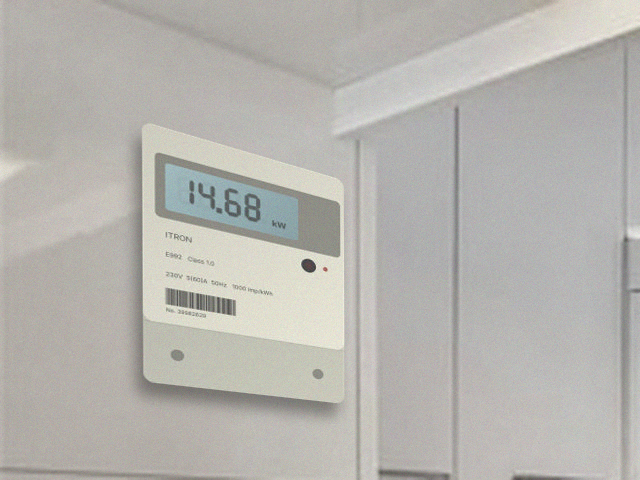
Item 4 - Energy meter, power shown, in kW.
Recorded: 14.68 kW
